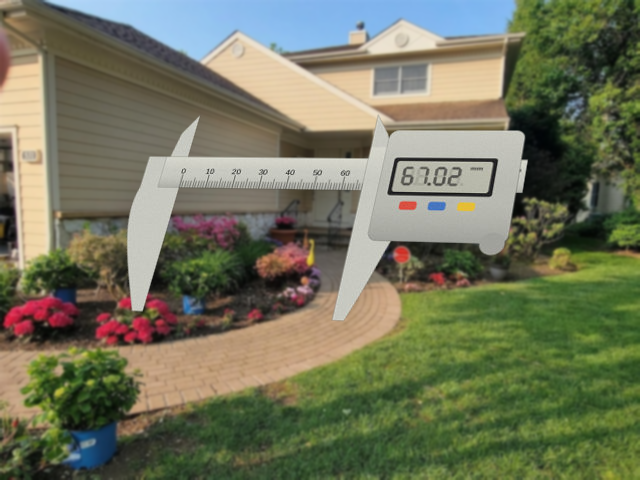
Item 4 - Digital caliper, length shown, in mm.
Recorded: 67.02 mm
